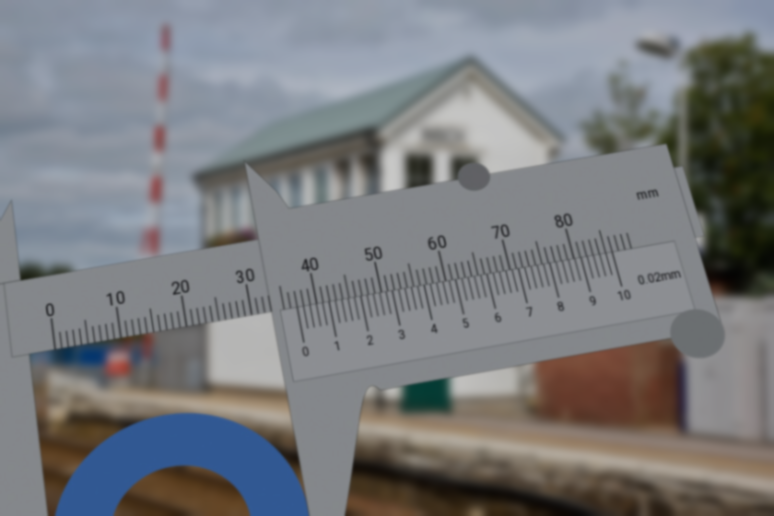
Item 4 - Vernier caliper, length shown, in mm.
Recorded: 37.0 mm
